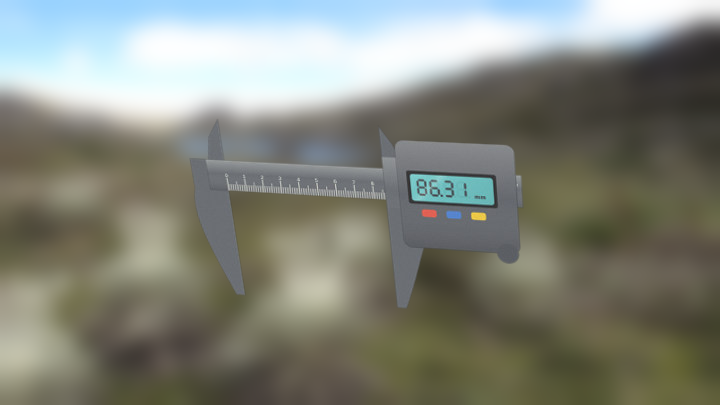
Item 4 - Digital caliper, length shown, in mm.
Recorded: 86.31 mm
